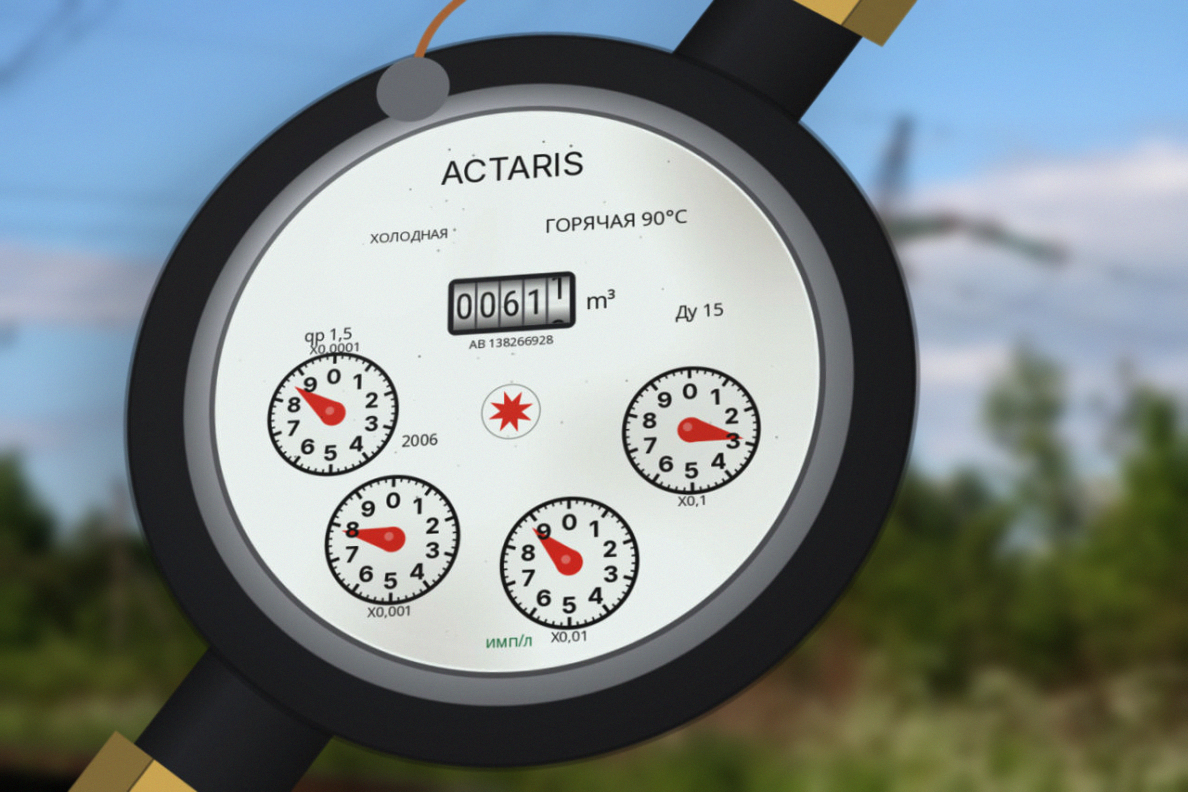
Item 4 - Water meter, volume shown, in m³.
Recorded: 611.2878 m³
